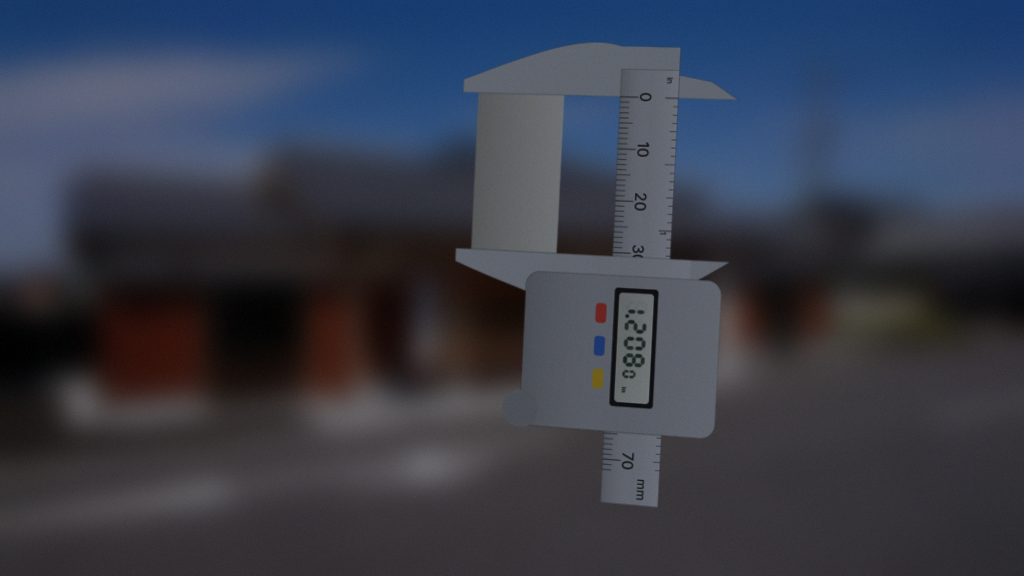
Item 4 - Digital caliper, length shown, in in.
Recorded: 1.2080 in
